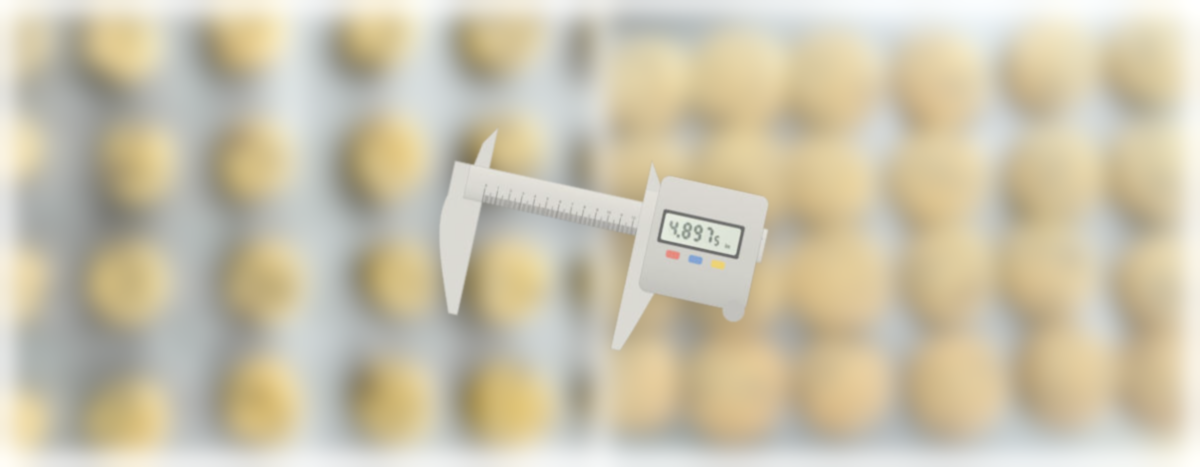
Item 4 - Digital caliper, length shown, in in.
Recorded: 4.8975 in
